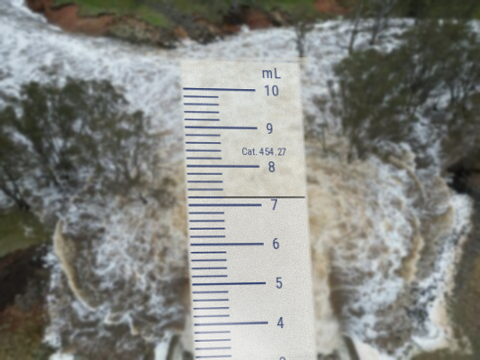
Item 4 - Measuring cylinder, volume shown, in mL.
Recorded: 7.2 mL
